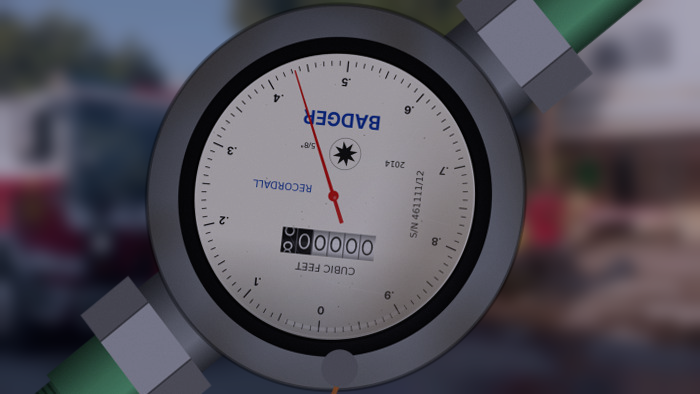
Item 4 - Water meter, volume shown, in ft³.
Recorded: 8.43 ft³
